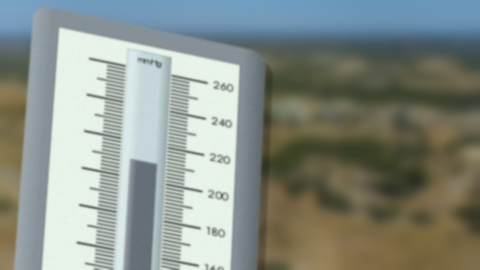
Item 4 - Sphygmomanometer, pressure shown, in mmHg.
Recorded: 210 mmHg
